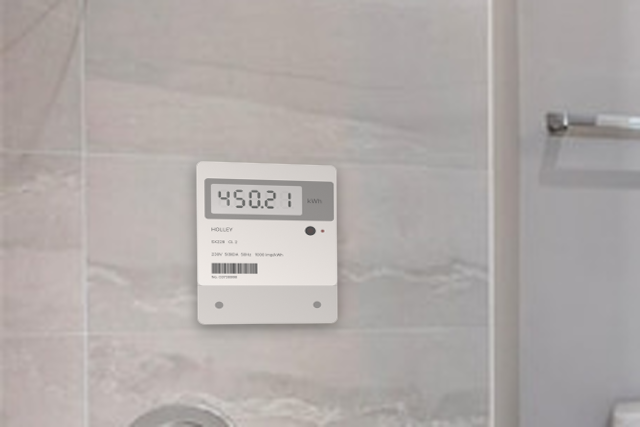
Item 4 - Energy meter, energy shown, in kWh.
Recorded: 450.21 kWh
